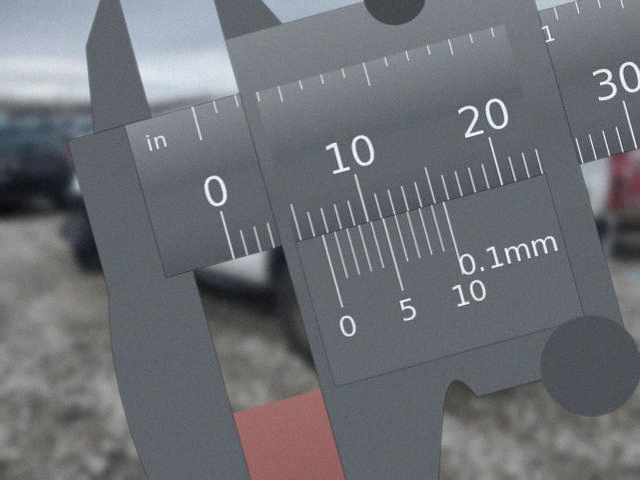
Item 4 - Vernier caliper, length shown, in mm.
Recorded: 6.6 mm
